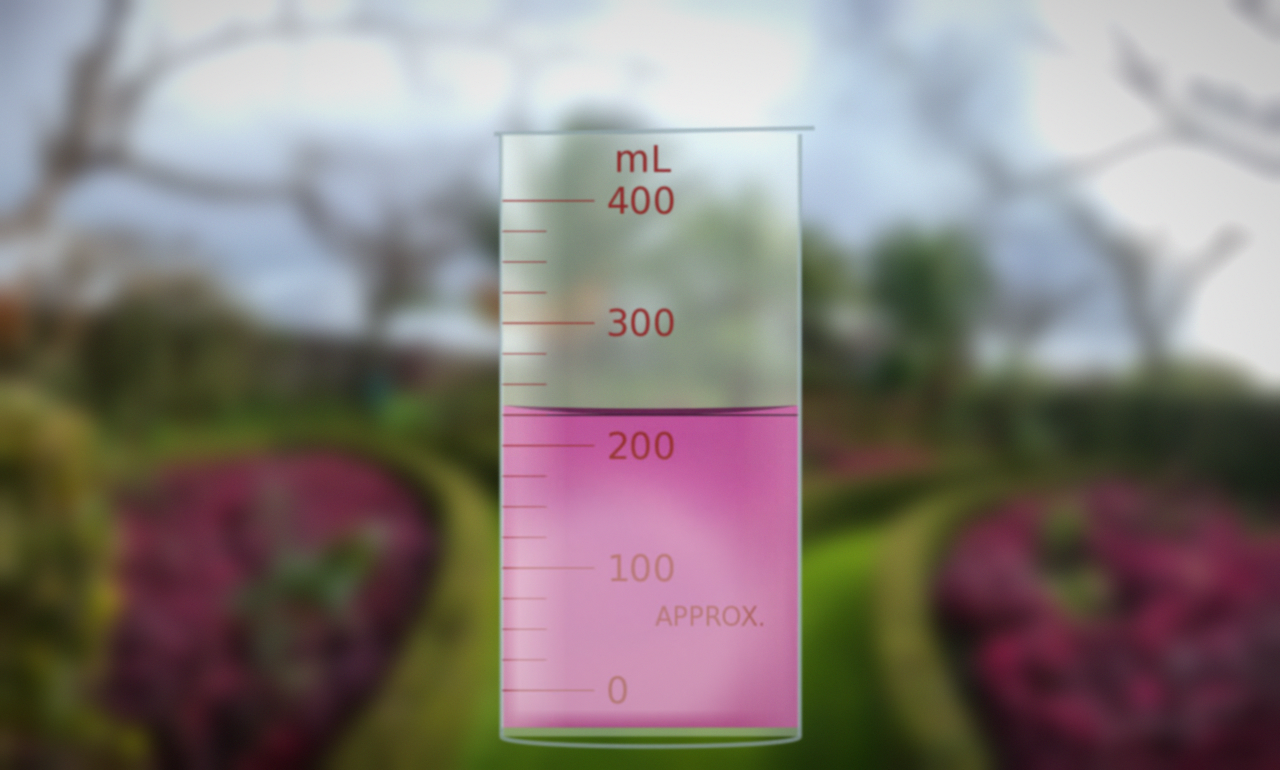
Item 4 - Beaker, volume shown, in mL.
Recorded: 225 mL
